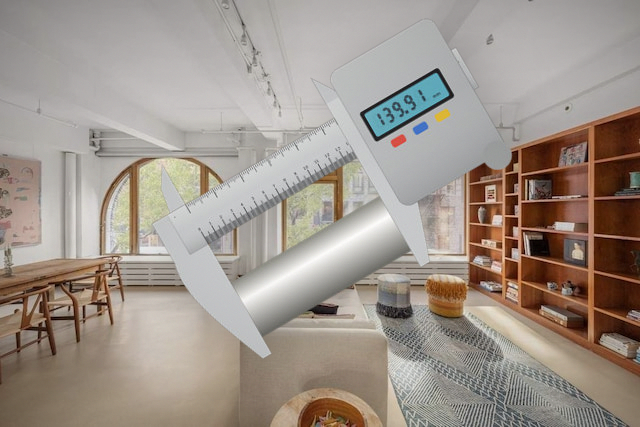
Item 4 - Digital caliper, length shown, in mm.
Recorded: 139.91 mm
